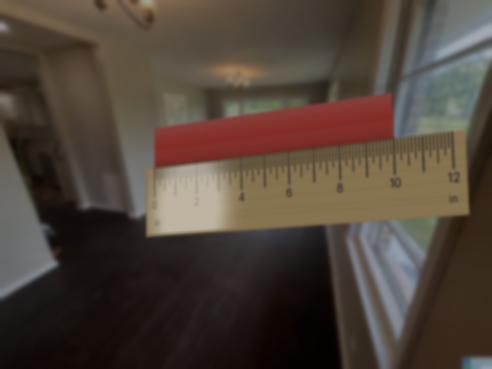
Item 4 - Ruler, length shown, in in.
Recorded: 10 in
